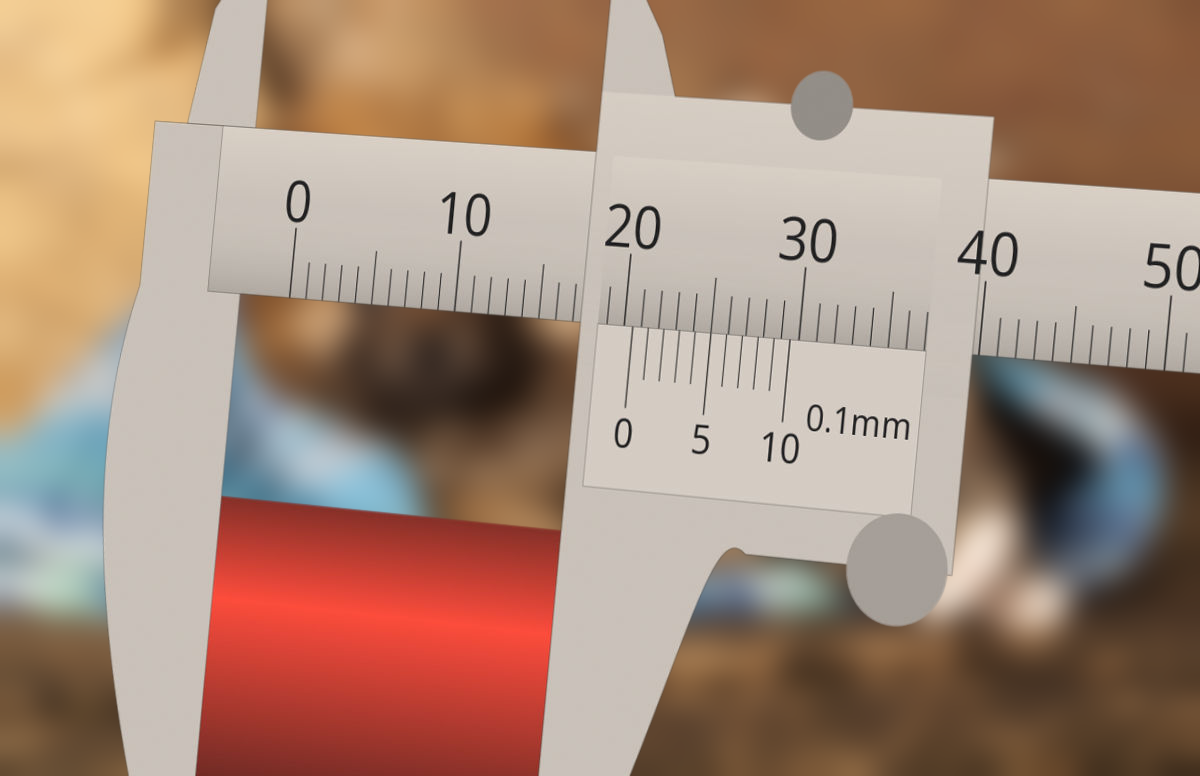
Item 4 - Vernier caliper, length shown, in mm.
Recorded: 20.5 mm
